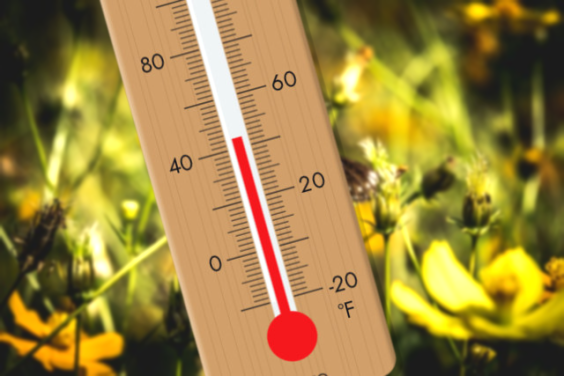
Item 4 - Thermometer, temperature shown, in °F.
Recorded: 44 °F
